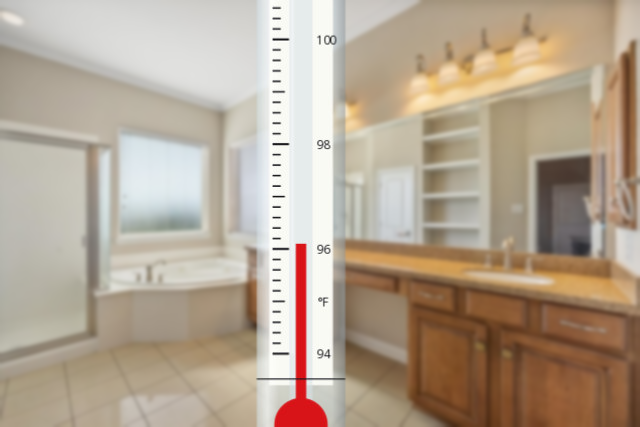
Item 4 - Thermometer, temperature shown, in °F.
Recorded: 96.1 °F
